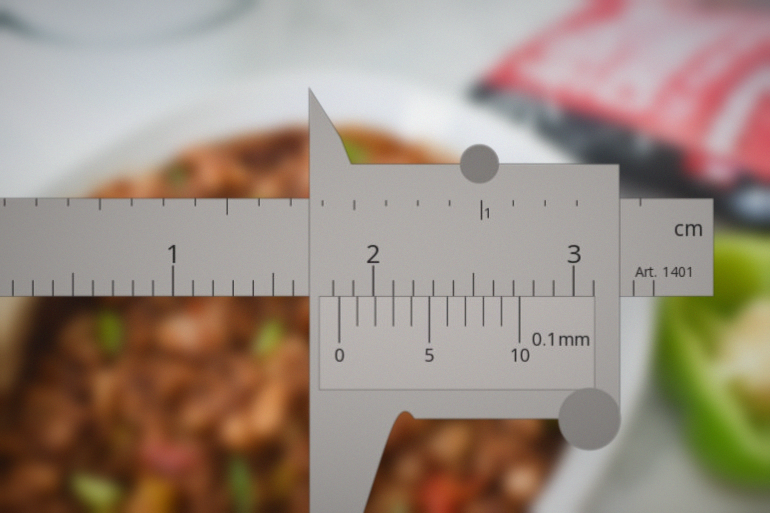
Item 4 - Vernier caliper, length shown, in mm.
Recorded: 18.3 mm
